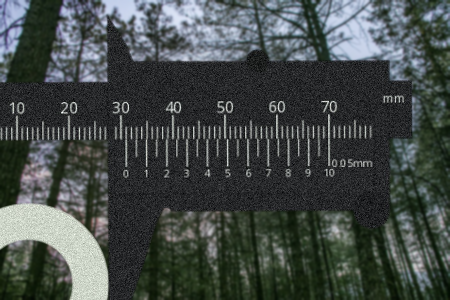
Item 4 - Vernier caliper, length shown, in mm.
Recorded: 31.0 mm
